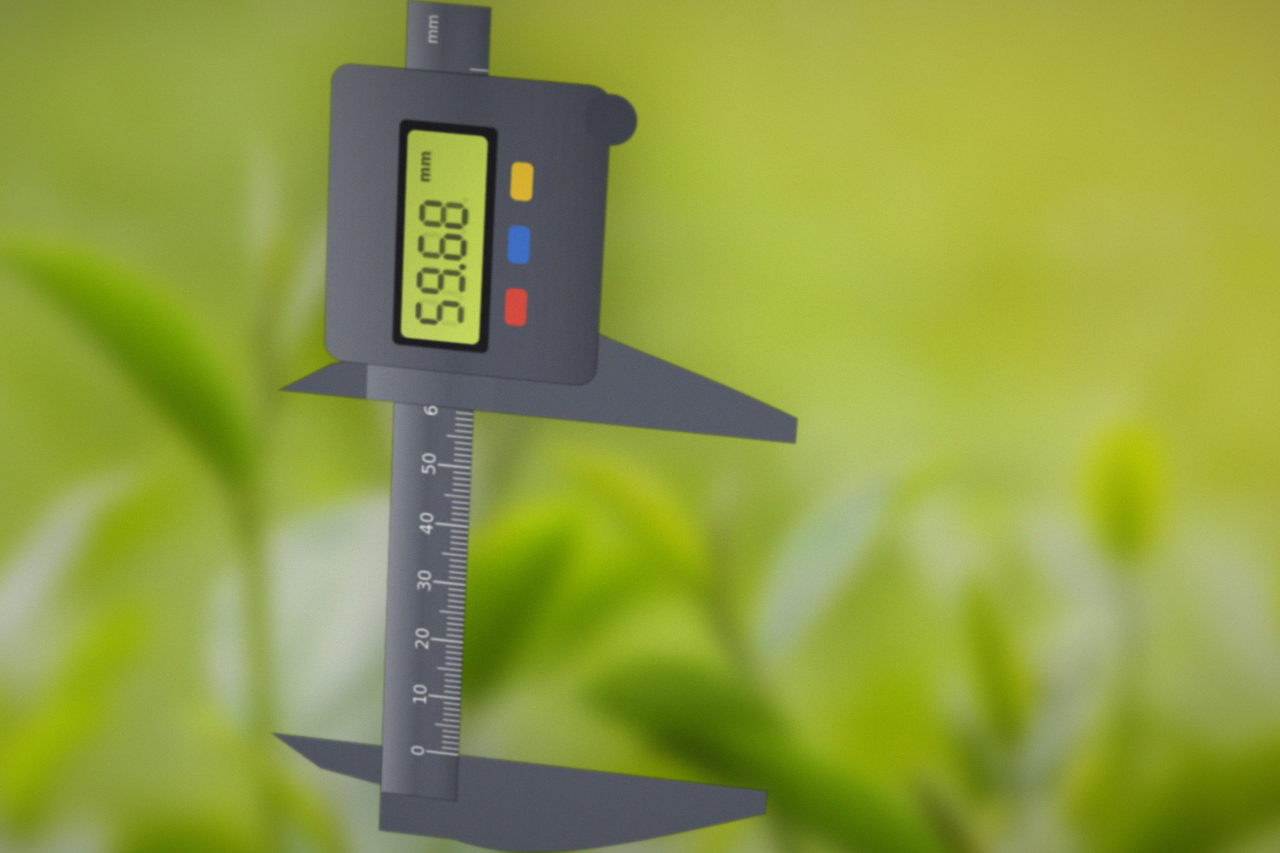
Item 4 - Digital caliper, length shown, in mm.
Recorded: 59.68 mm
